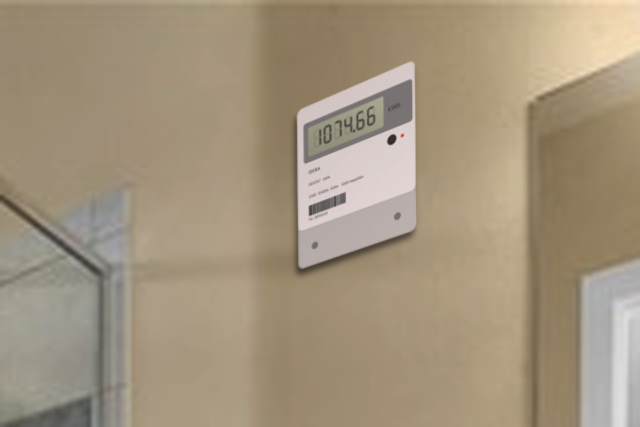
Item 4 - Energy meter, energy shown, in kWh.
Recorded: 1074.66 kWh
